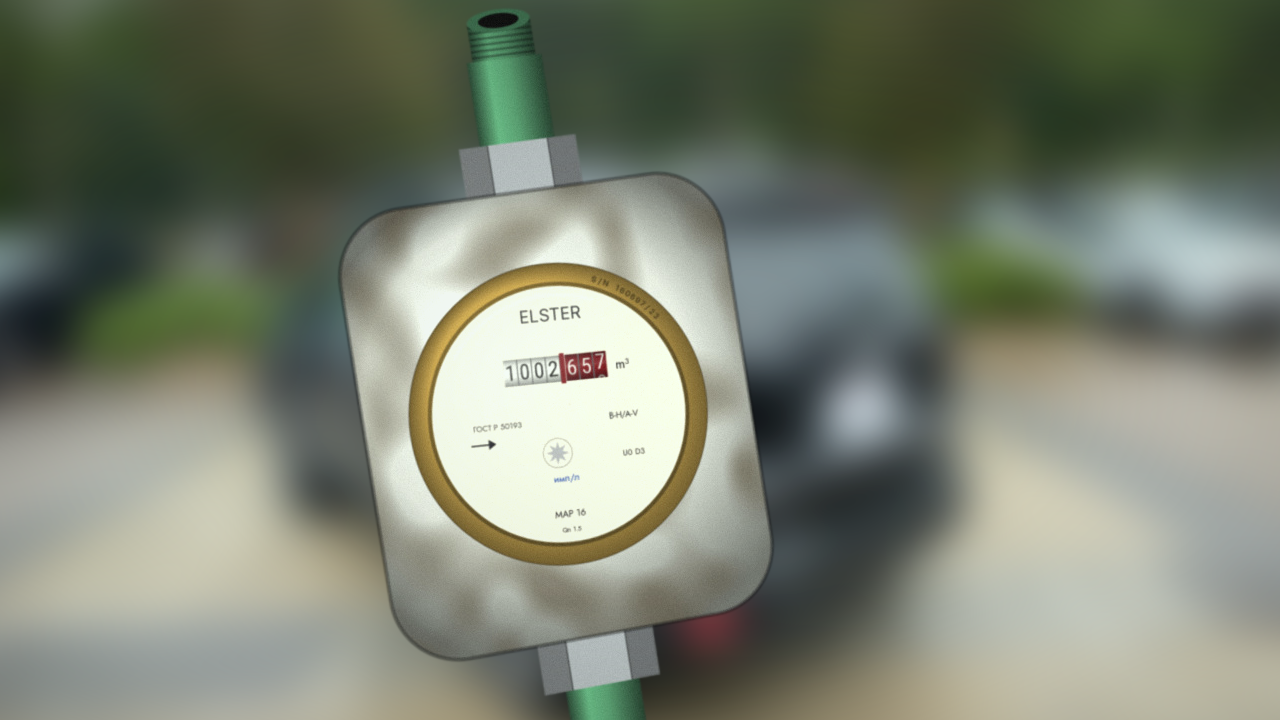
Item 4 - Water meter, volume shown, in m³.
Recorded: 1002.657 m³
